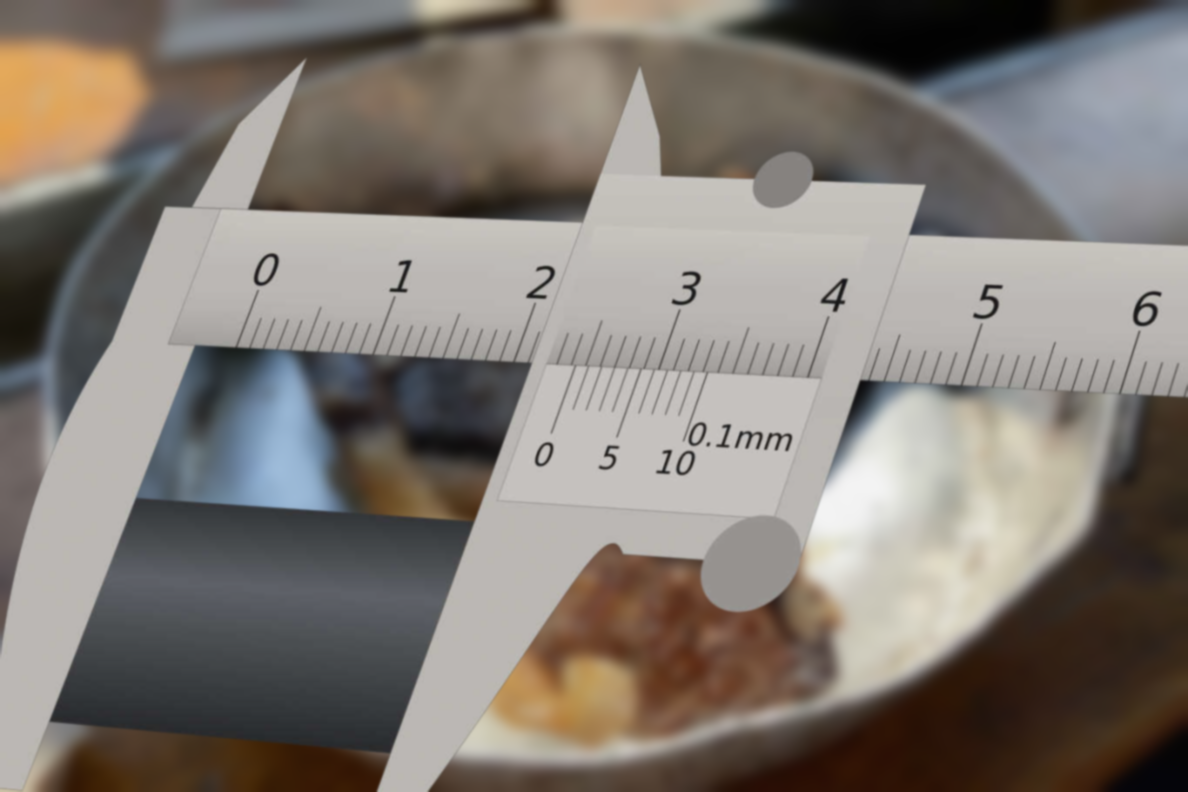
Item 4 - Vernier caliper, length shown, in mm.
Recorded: 24.3 mm
